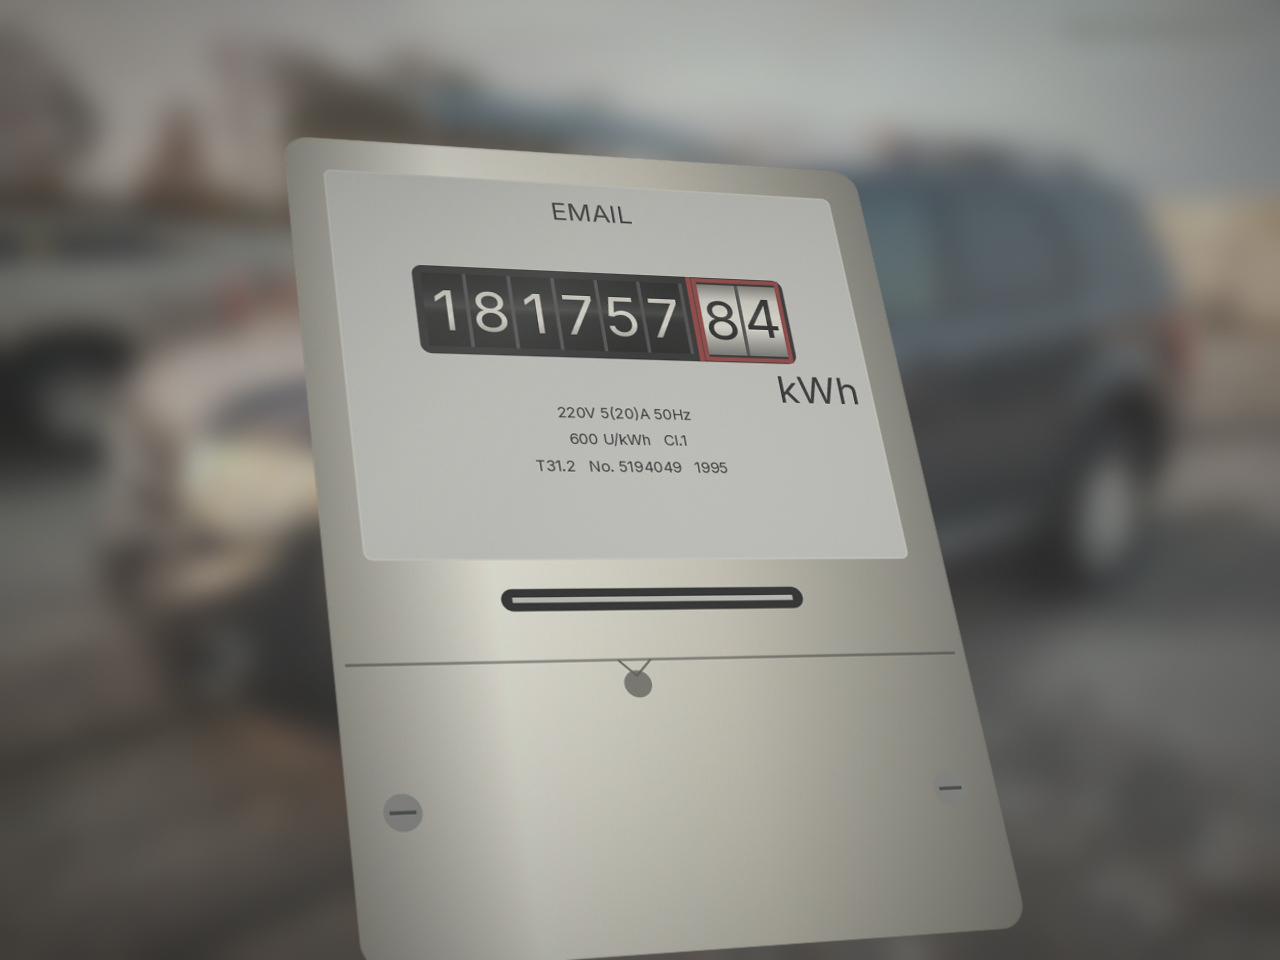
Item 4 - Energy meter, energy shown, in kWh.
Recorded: 181757.84 kWh
